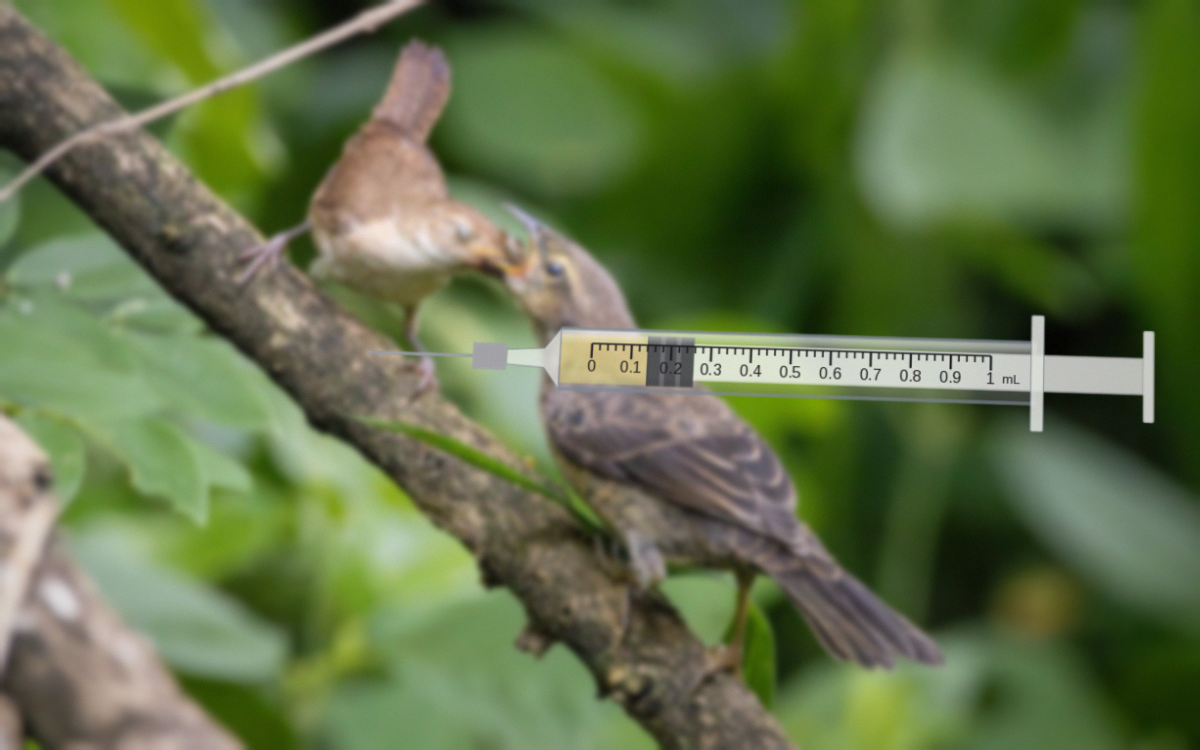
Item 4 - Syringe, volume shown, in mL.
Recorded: 0.14 mL
